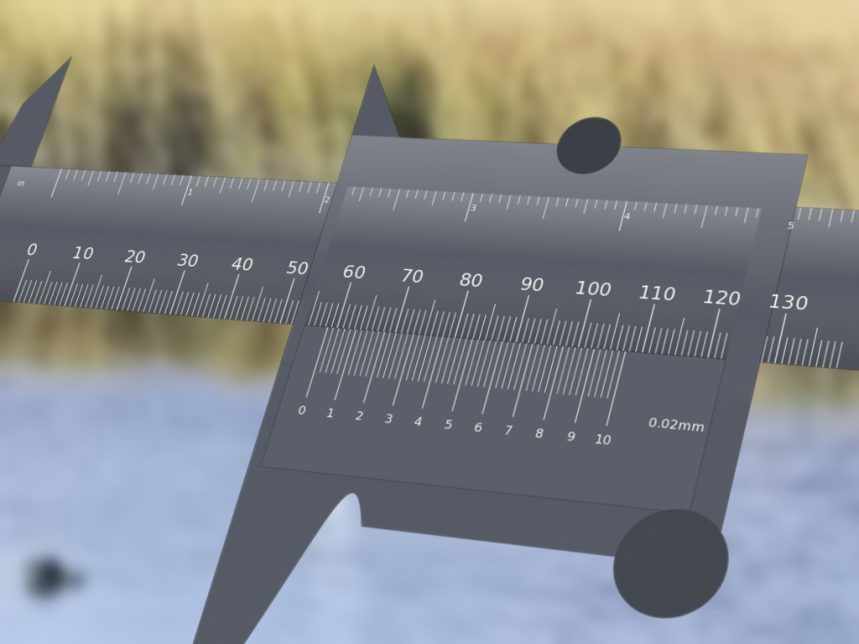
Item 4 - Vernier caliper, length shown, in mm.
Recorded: 58.4 mm
